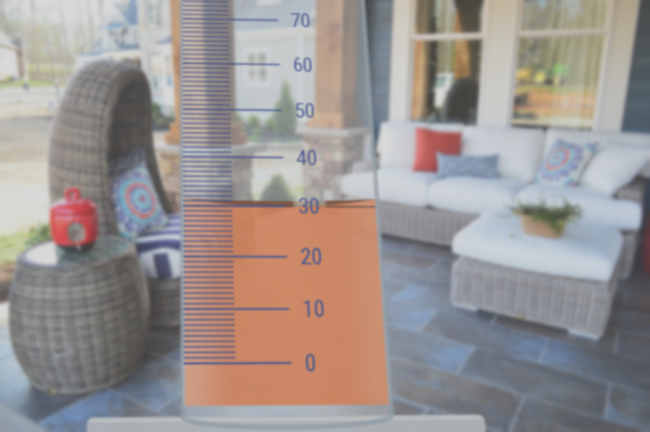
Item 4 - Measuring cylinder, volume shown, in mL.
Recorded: 30 mL
